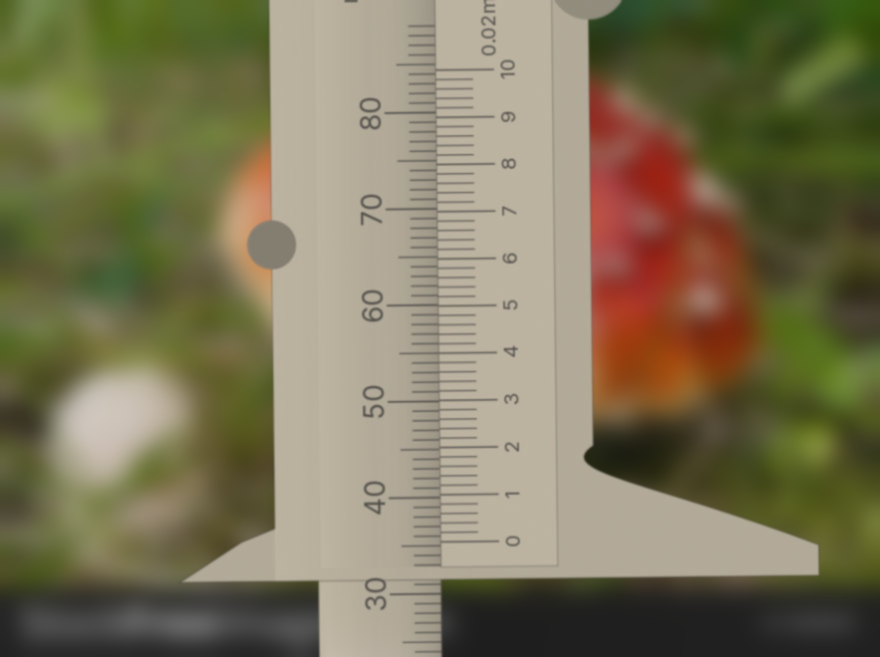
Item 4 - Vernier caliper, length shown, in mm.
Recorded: 35.4 mm
